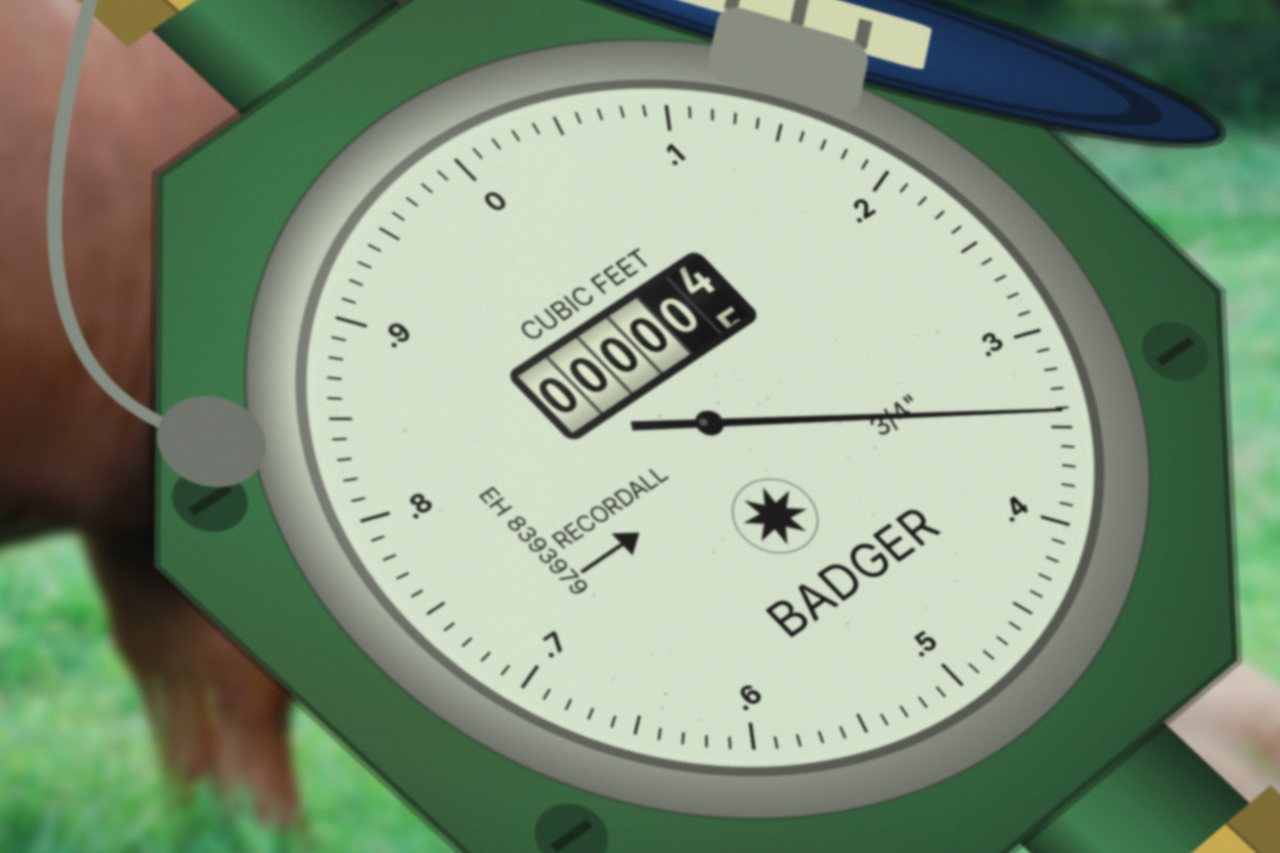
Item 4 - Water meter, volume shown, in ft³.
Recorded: 4.34 ft³
